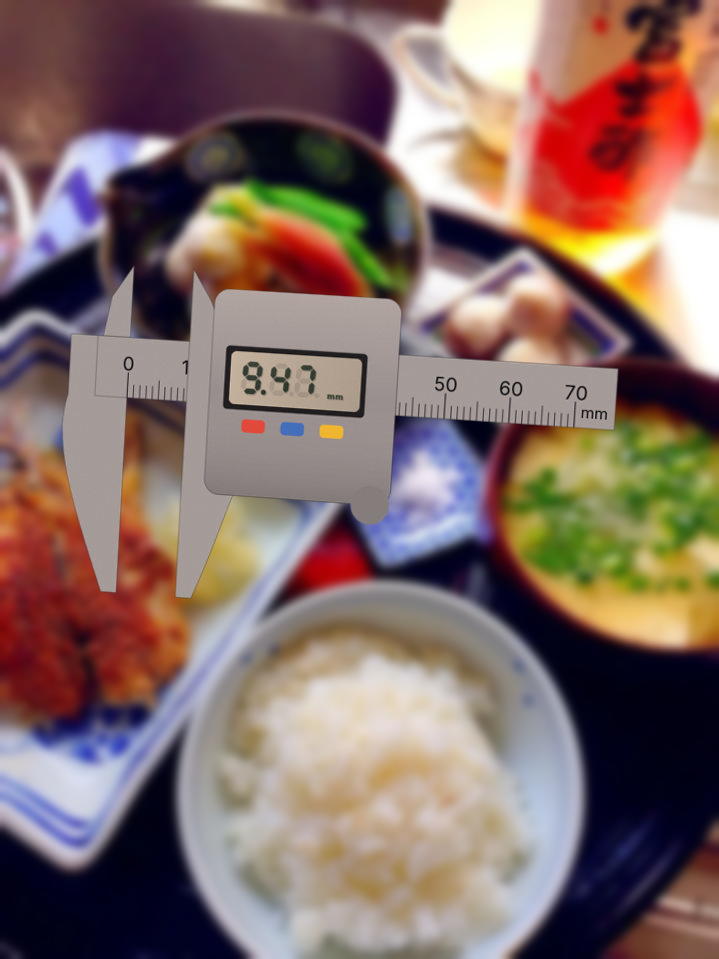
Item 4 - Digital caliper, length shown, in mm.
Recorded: 9.47 mm
